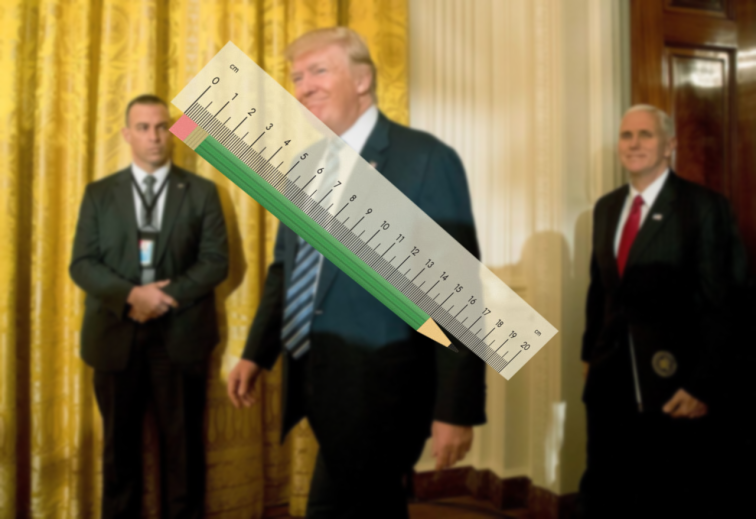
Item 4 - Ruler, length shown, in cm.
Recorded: 17.5 cm
